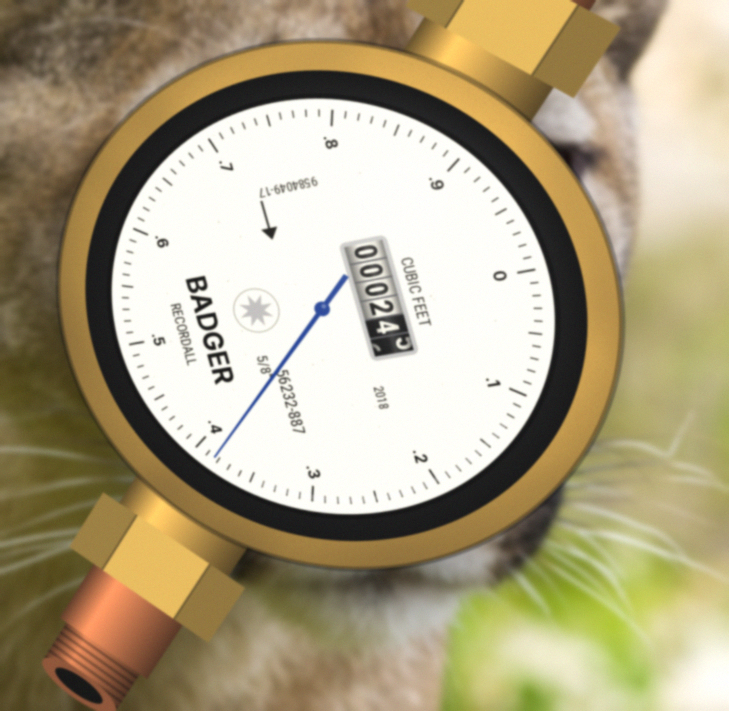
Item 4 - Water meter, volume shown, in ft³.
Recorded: 245.38 ft³
